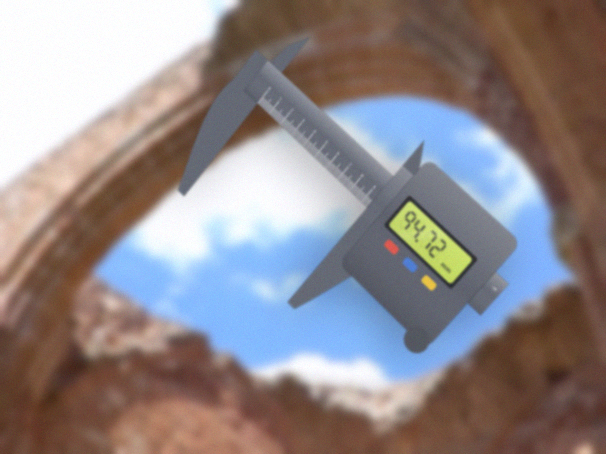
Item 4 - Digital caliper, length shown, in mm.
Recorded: 94.72 mm
